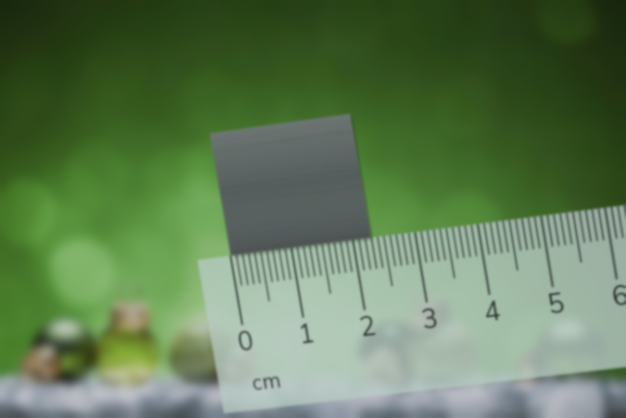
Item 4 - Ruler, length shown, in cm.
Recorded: 2.3 cm
